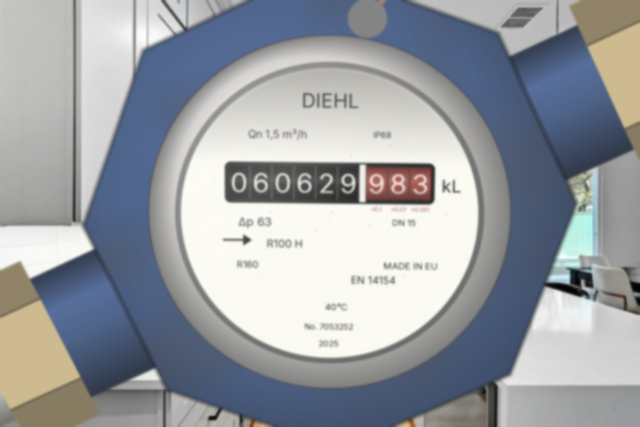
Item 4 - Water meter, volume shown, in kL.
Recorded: 60629.983 kL
